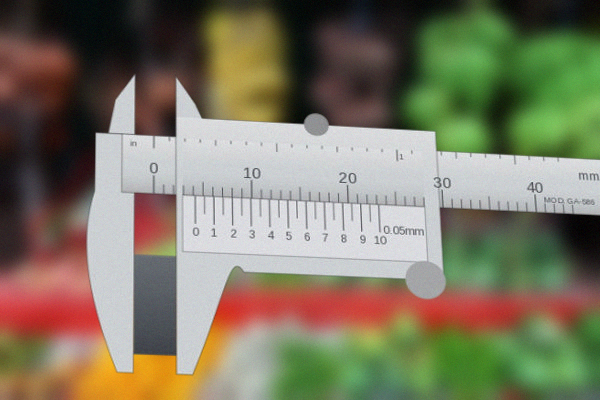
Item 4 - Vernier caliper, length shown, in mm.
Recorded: 4.2 mm
